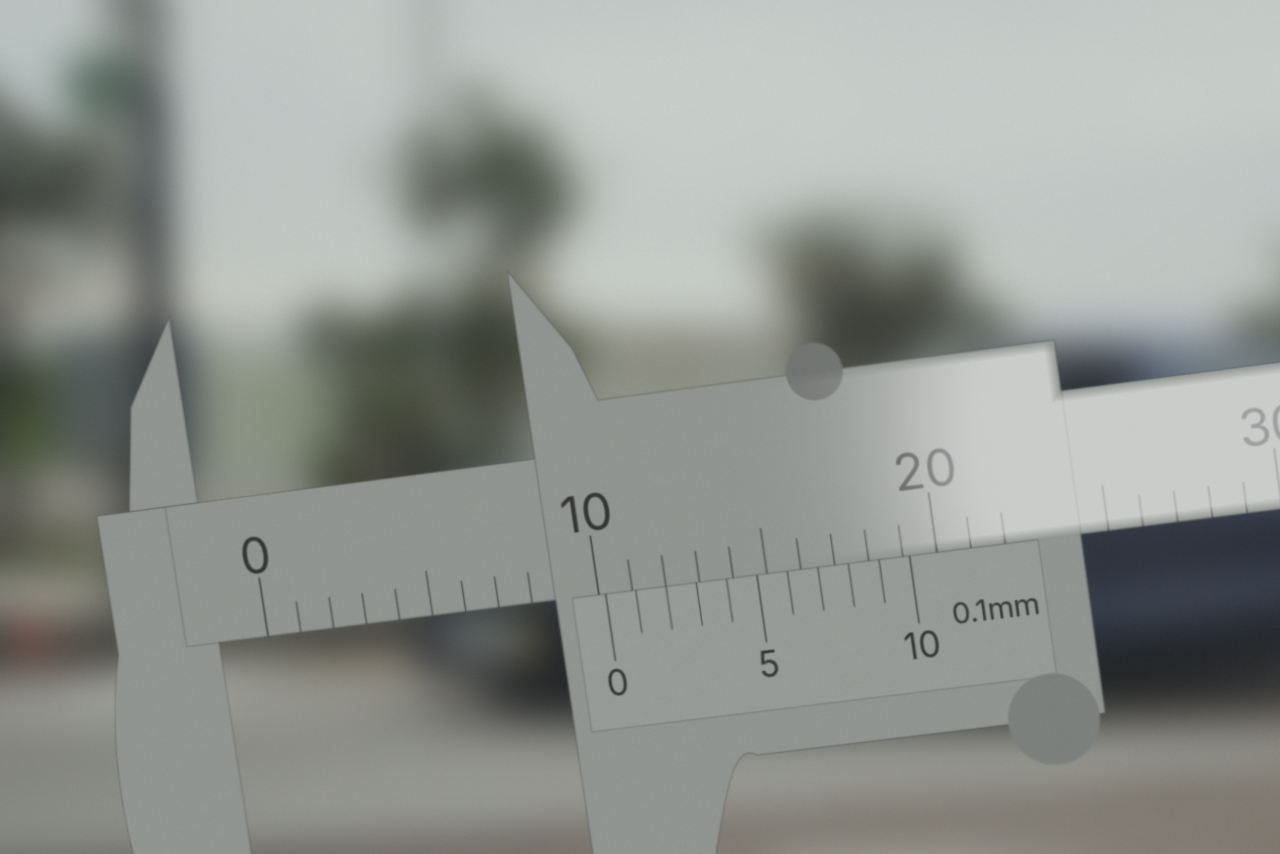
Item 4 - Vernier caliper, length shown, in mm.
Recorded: 10.2 mm
